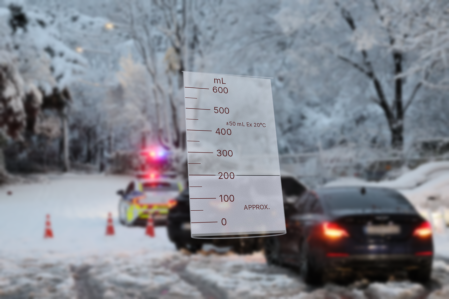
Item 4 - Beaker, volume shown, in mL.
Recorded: 200 mL
